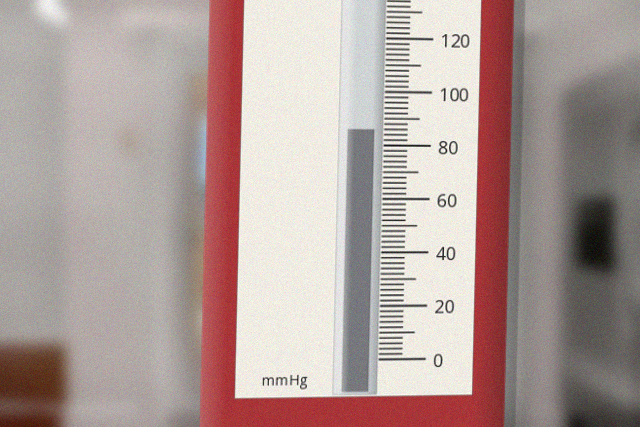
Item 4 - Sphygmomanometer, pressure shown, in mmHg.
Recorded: 86 mmHg
